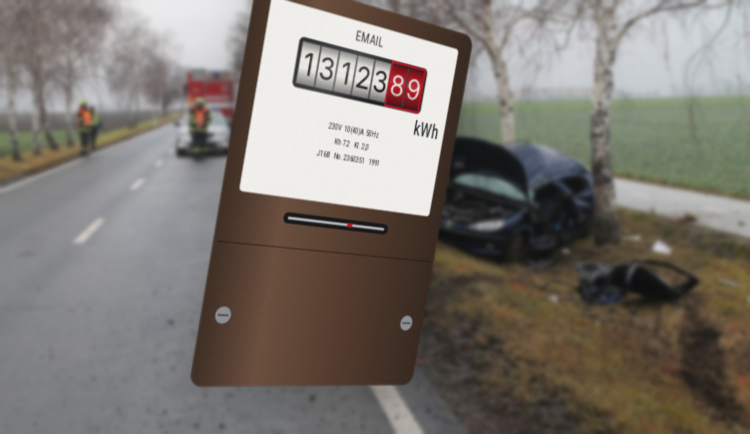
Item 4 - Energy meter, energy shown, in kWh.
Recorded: 13123.89 kWh
